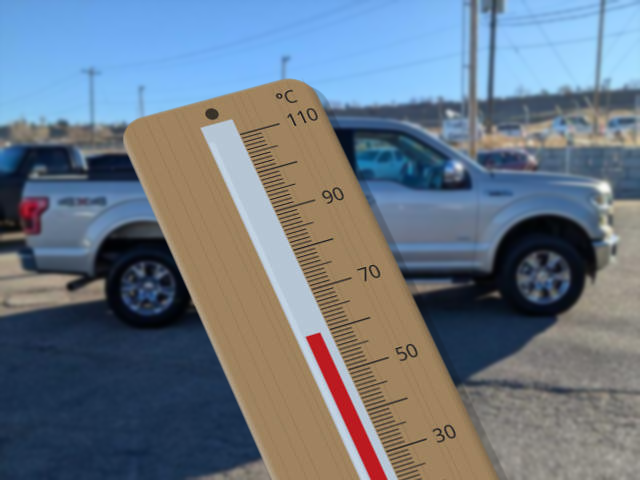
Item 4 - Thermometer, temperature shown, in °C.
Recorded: 60 °C
